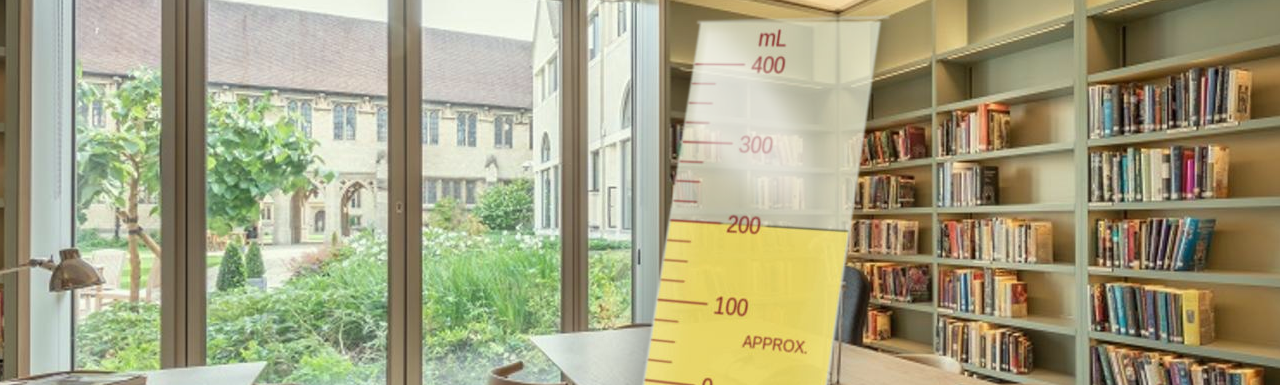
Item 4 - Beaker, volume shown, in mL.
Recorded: 200 mL
